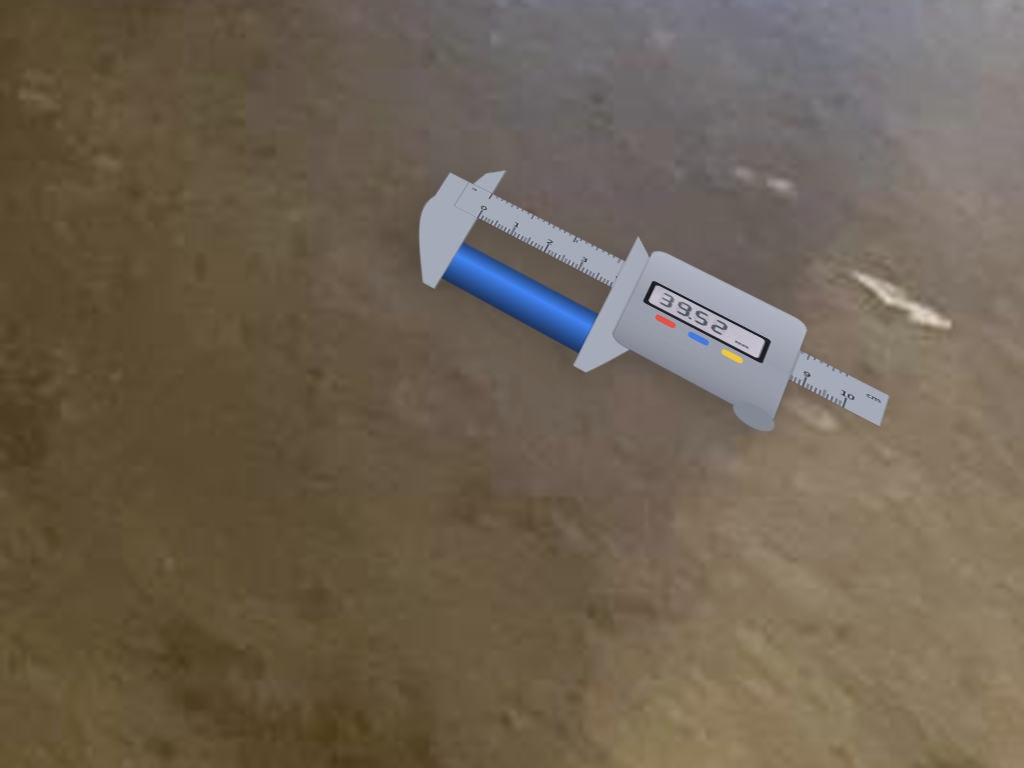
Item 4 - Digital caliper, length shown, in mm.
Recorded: 39.52 mm
